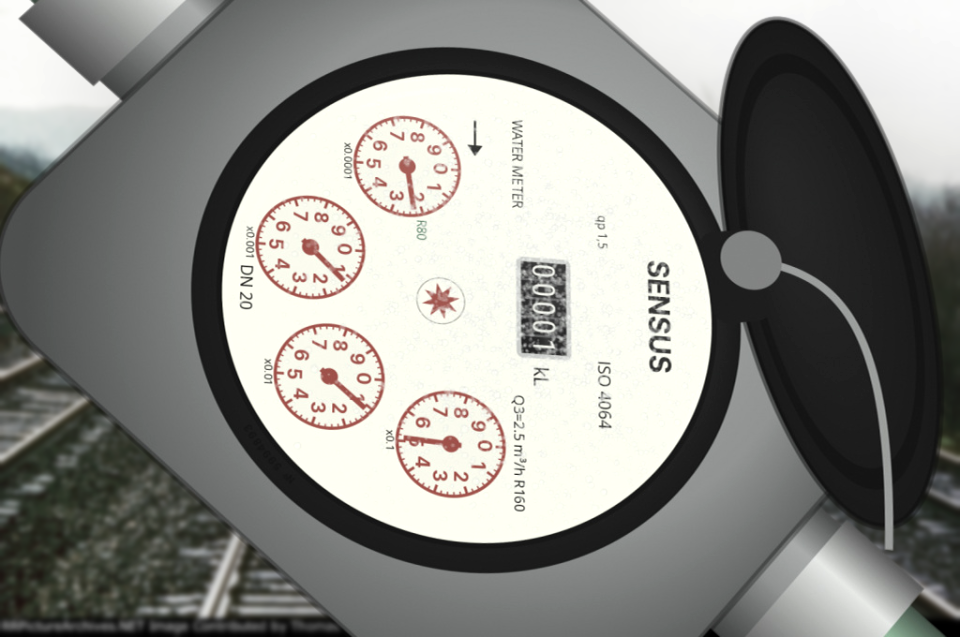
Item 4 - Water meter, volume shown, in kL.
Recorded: 1.5112 kL
